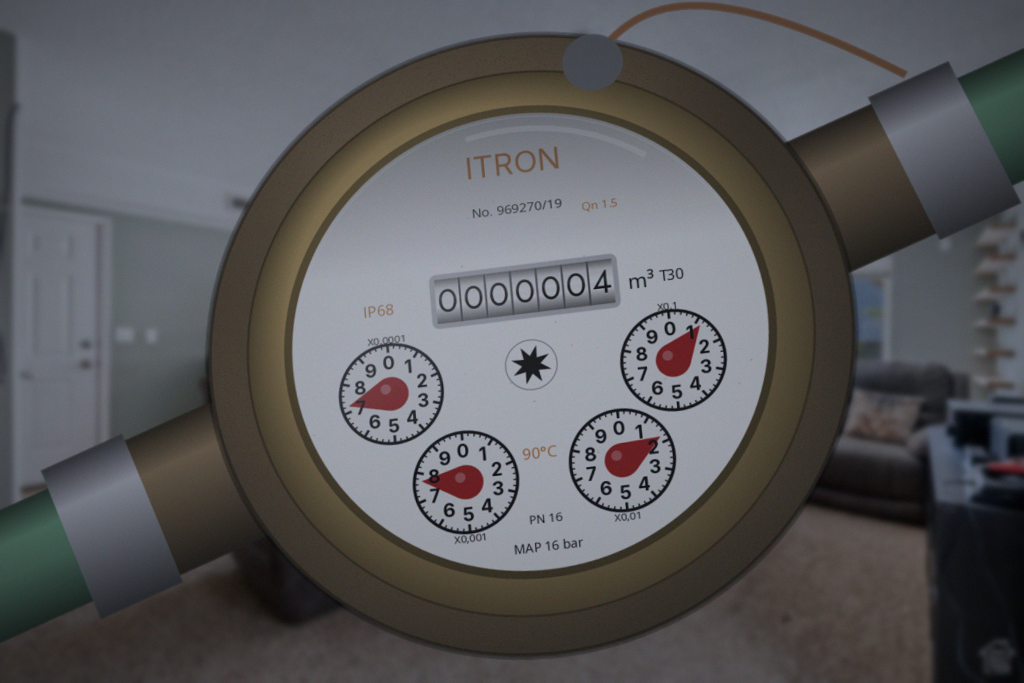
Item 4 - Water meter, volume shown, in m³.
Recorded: 4.1177 m³
